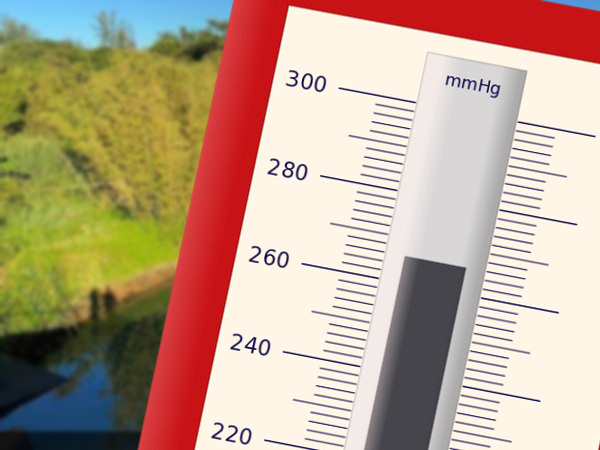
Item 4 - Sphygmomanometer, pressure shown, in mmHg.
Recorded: 266 mmHg
